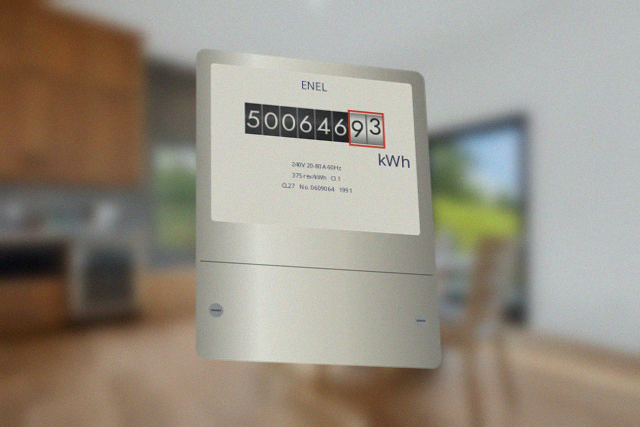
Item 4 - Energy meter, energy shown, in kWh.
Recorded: 500646.93 kWh
